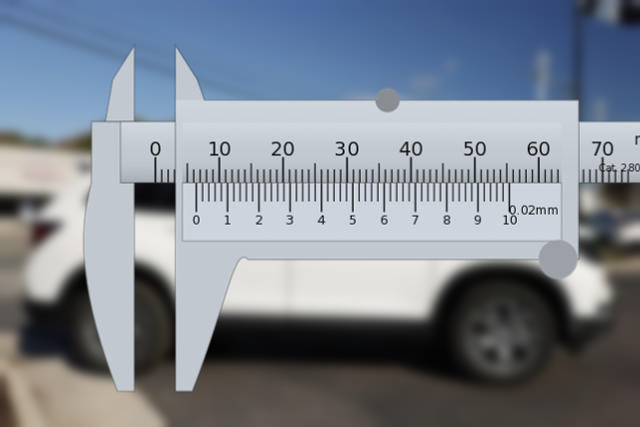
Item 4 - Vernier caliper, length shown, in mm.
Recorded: 6.4 mm
